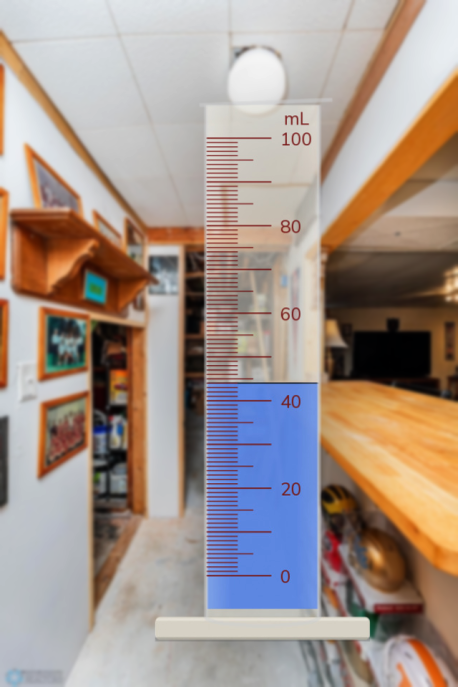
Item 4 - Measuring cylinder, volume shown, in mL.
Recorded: 44 mL
